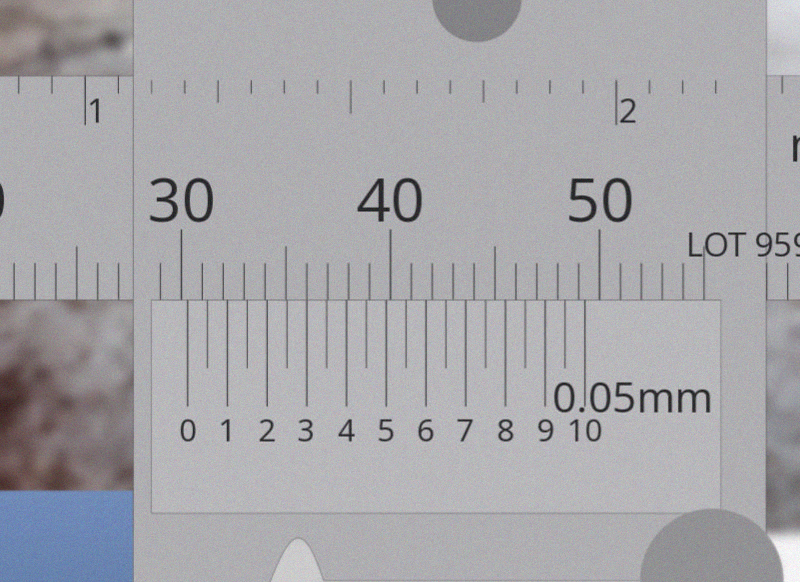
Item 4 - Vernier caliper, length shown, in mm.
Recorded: 30.3 mm
